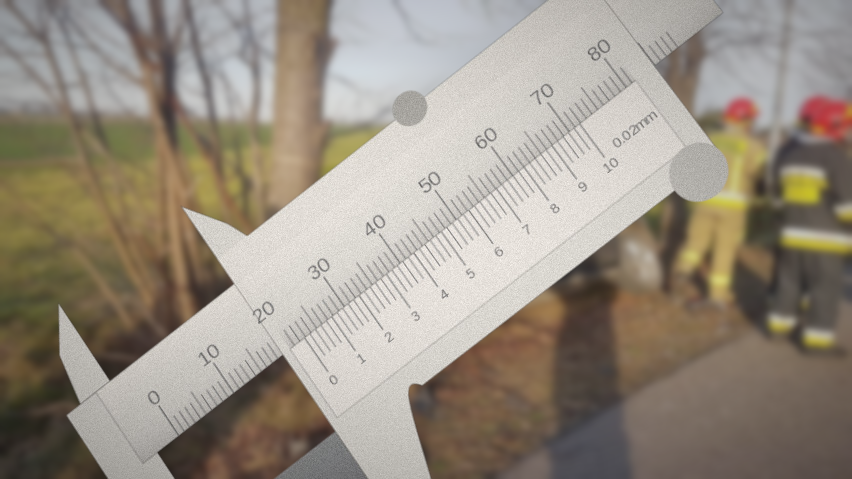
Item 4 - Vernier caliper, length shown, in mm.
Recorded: 22.8 mm
